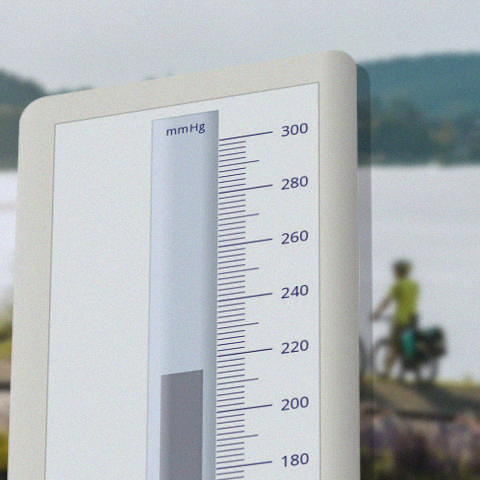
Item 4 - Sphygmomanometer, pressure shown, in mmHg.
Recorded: 216 mmHg
